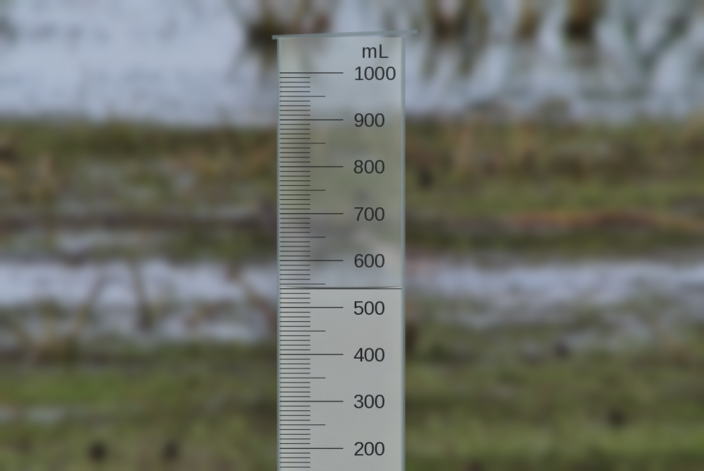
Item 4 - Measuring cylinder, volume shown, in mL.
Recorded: 540 mL
